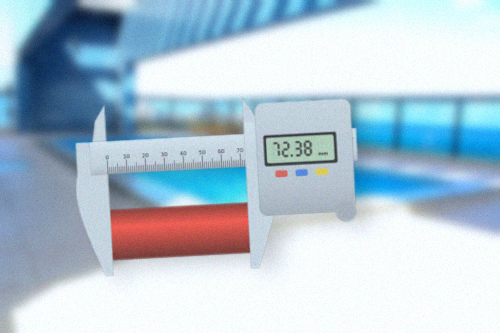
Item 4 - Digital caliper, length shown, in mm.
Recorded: 72.38 mm
